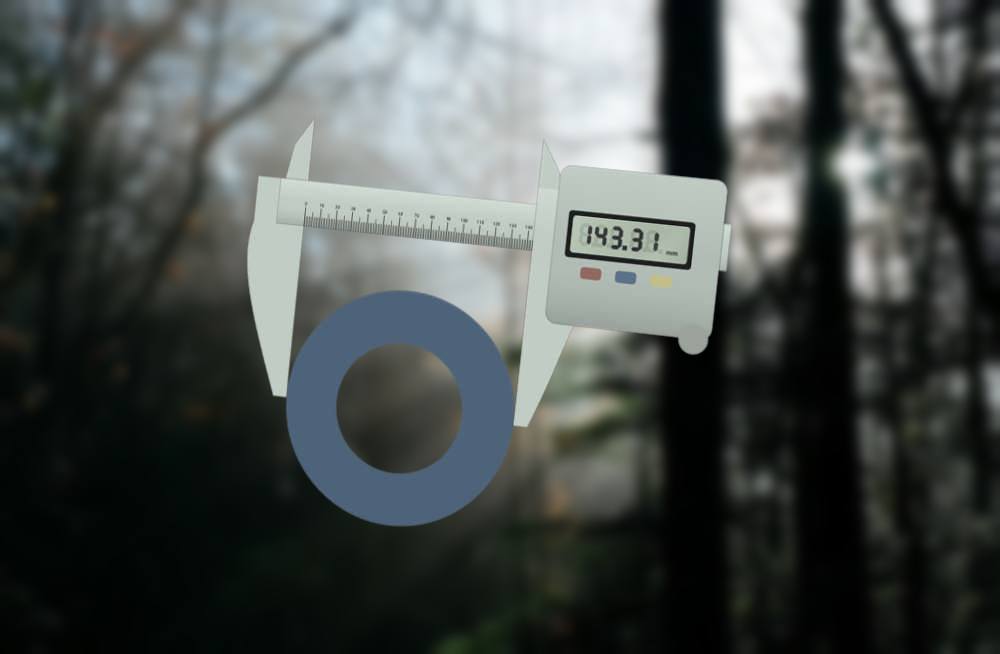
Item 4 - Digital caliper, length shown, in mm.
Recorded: 143.31 mm
